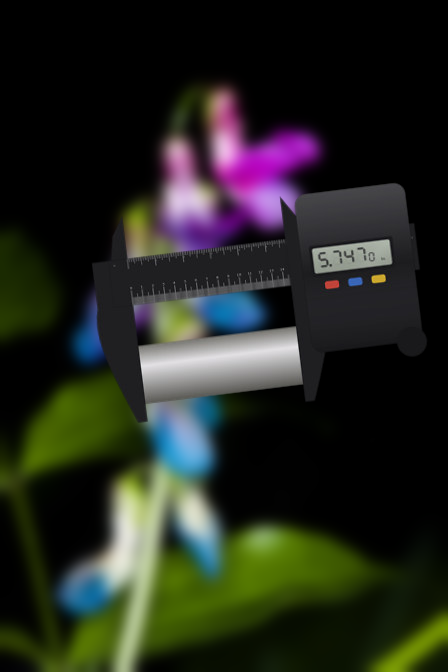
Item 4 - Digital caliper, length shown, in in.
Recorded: 5.7470 in
